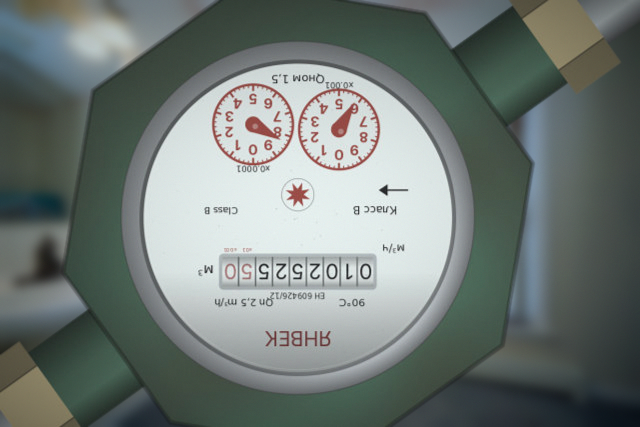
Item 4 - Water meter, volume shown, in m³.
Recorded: 102525.5058 m³
